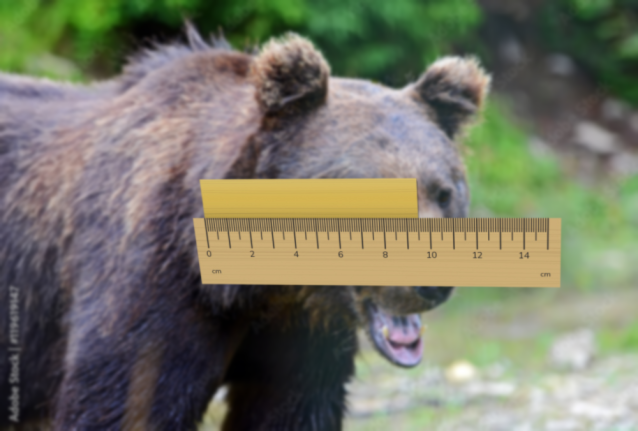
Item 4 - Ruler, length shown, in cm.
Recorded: 9.5 cm
